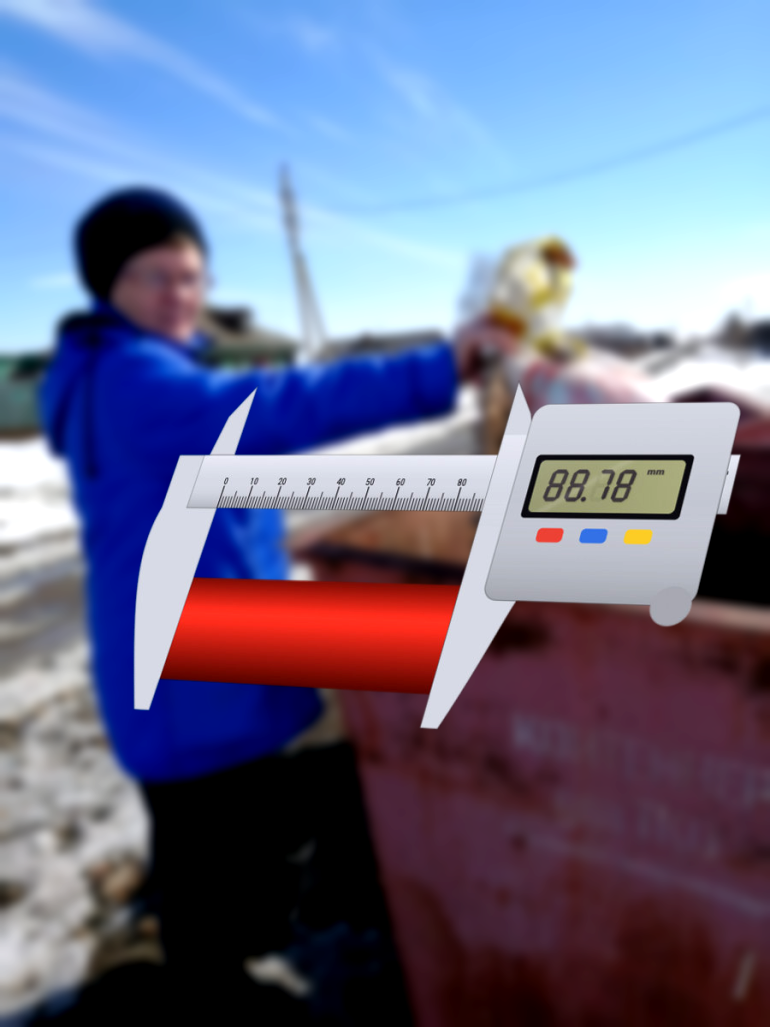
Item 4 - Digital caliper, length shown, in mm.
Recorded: 88.78 mm
